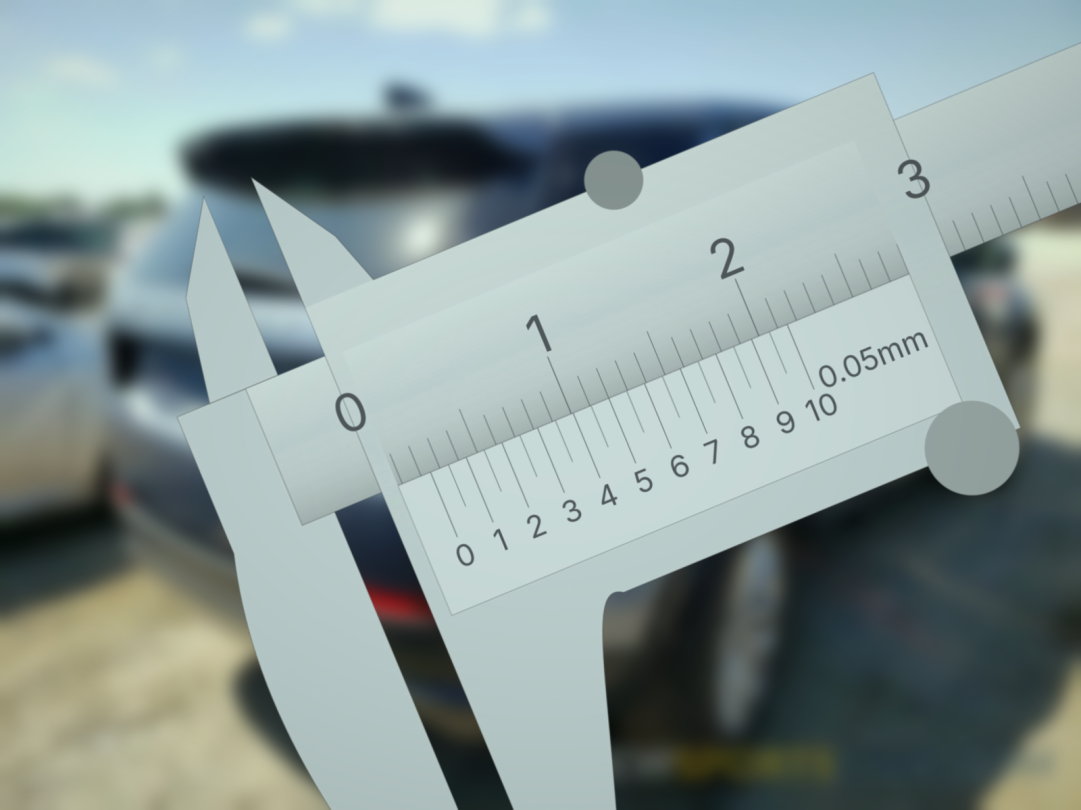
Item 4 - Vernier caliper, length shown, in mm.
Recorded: 2.5 mm
